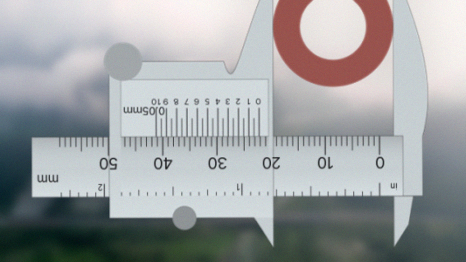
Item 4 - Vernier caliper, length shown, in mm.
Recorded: 22.2 mm
